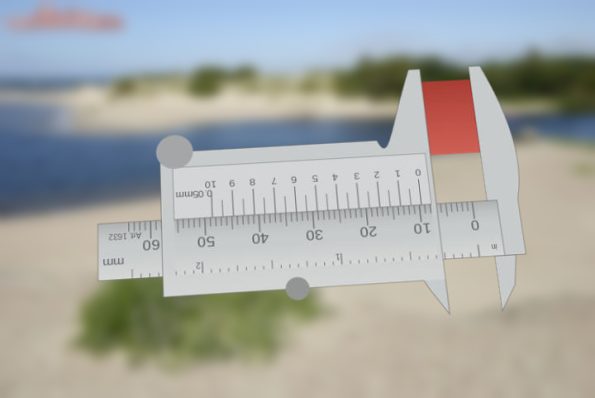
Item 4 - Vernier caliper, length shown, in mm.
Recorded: 9.6 mm
